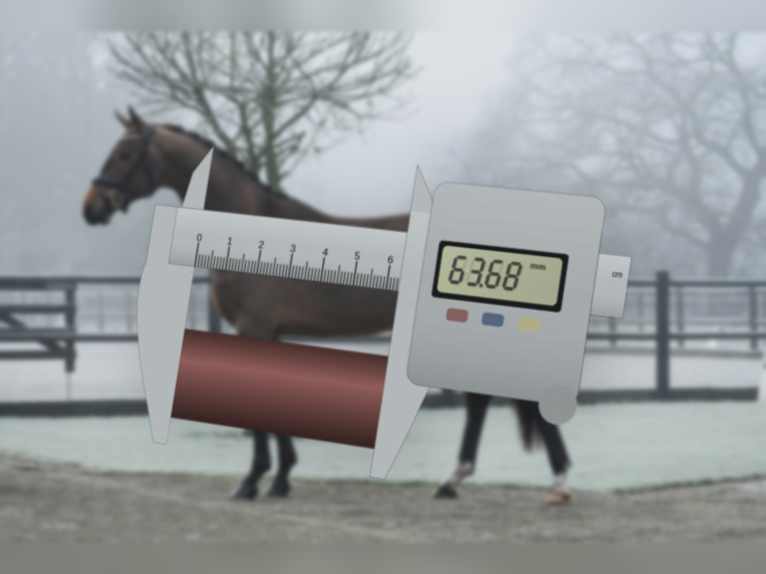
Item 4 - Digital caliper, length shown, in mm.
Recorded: 63.68 mm
